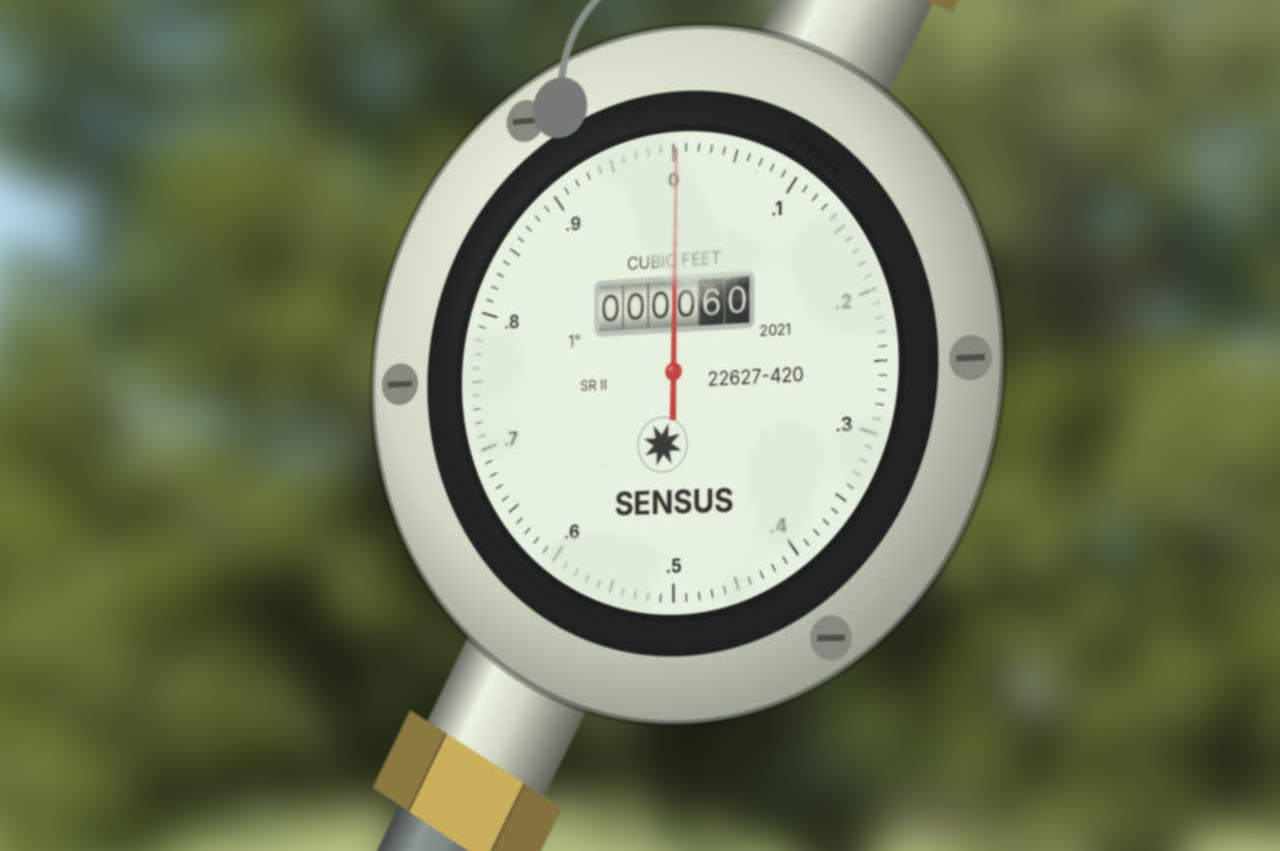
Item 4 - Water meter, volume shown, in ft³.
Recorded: 60.00 ft³
